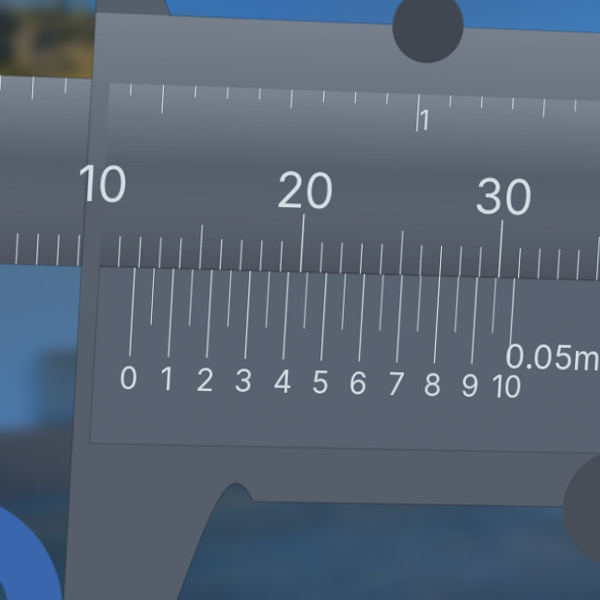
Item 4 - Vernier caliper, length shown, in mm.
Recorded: 11.8 mm
